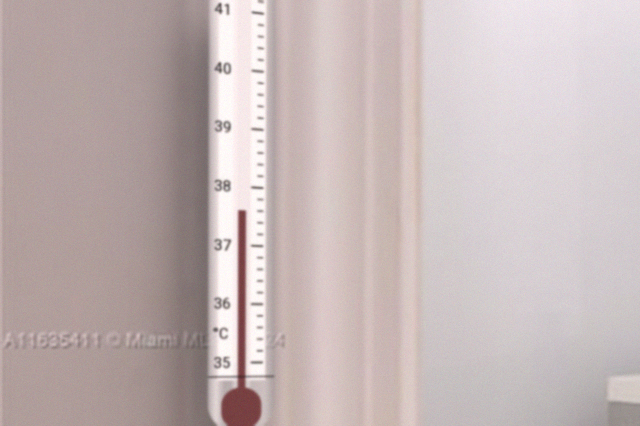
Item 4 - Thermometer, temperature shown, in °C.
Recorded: 37.6 °C
